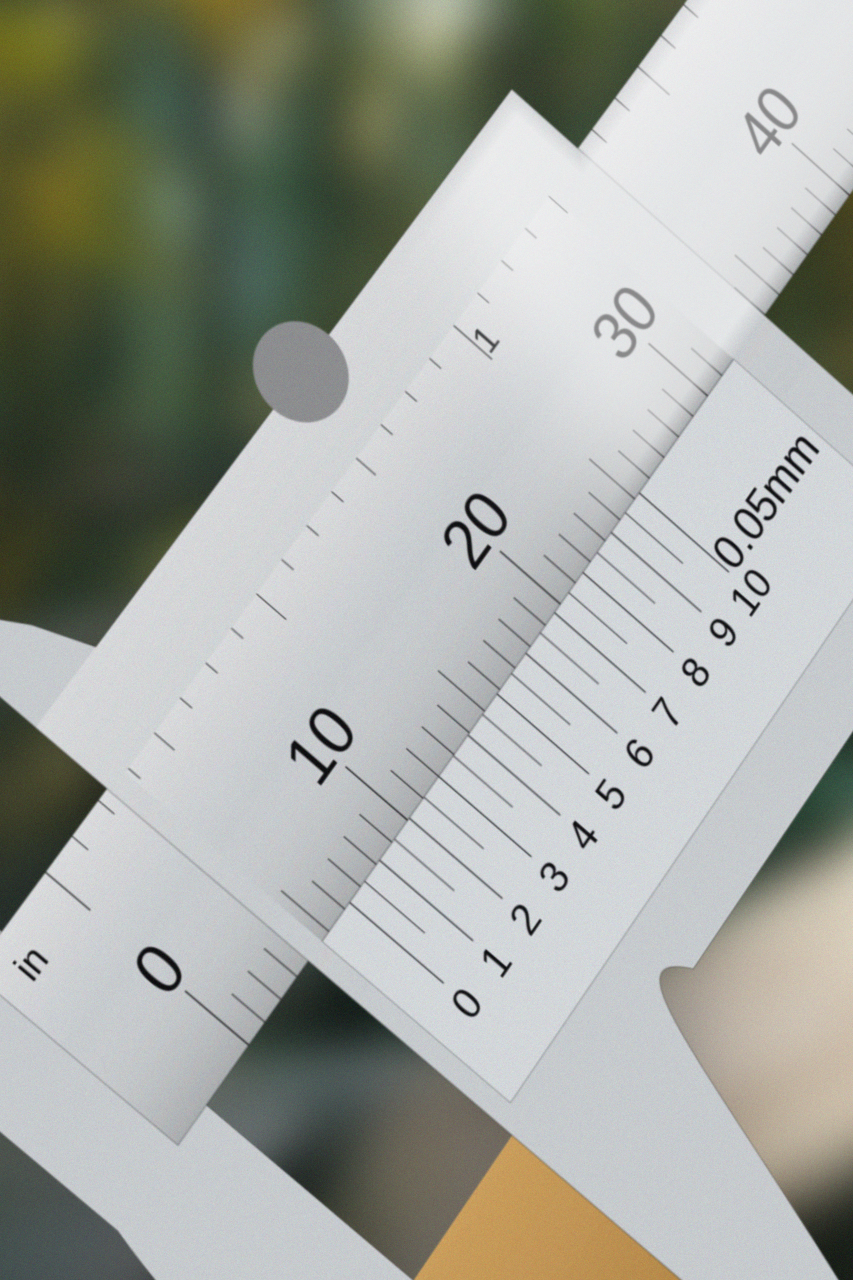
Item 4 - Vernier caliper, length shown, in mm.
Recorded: 6.3 mm
